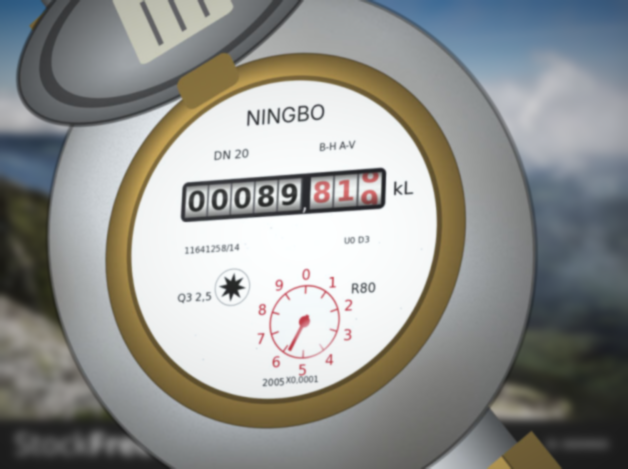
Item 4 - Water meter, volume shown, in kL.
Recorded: 89.8185 kL
